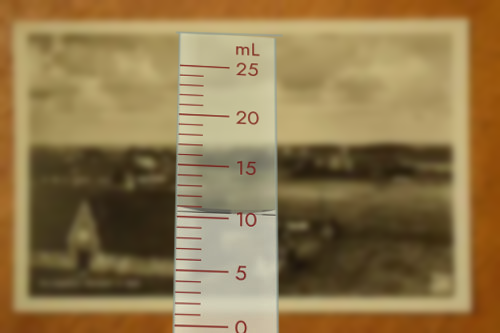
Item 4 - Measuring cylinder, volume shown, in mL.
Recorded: 10.5 mL
